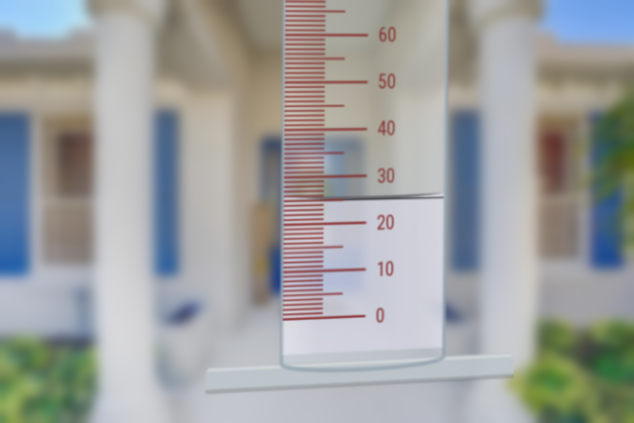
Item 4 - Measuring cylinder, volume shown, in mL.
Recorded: 25 mL
